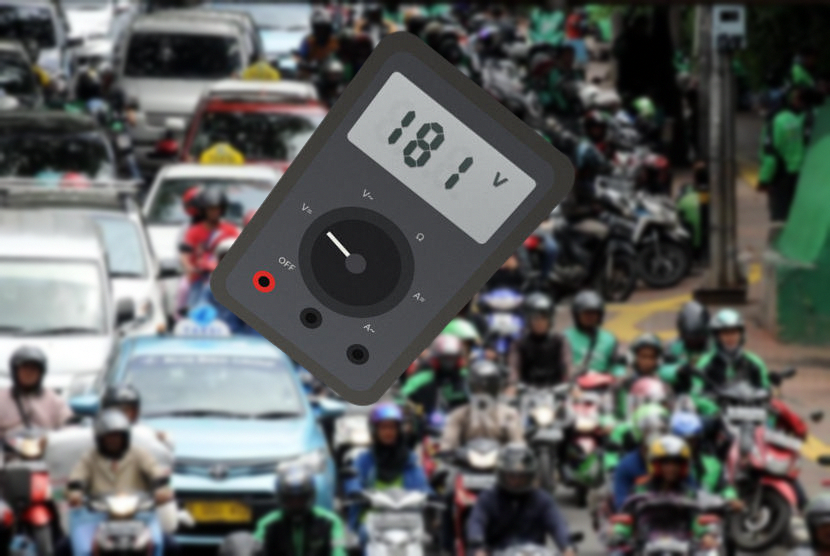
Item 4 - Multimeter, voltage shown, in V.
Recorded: 181 V
